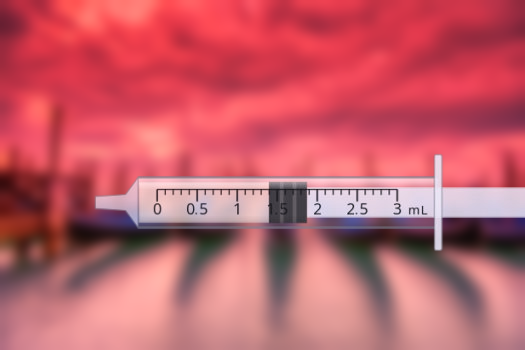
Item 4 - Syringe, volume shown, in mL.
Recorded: 1.4 mL
